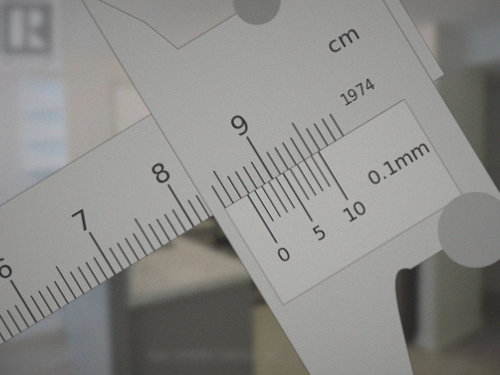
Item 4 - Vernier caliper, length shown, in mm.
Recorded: 86.8 mm
